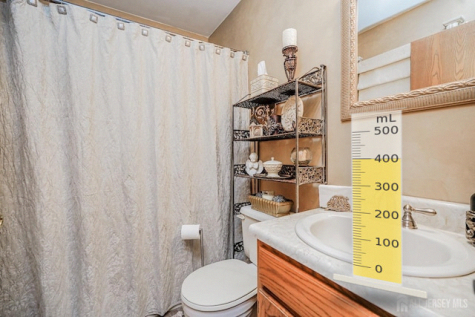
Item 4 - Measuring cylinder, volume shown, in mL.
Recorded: 400 mL
